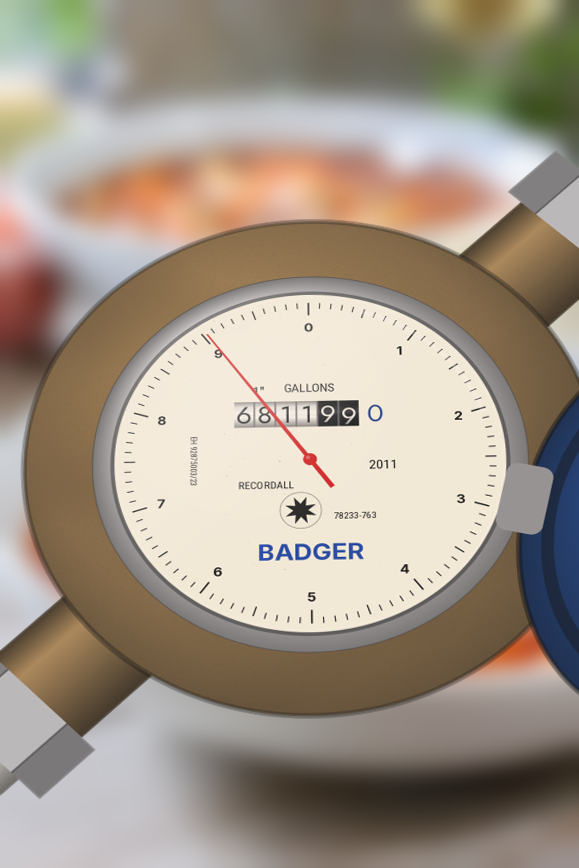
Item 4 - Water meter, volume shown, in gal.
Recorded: 6811989.0 gal
